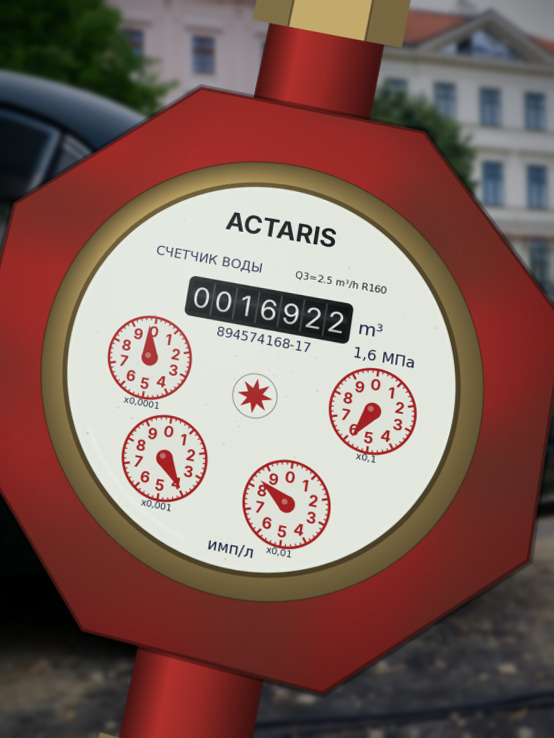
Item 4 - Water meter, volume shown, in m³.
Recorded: 16922.5839 m³
